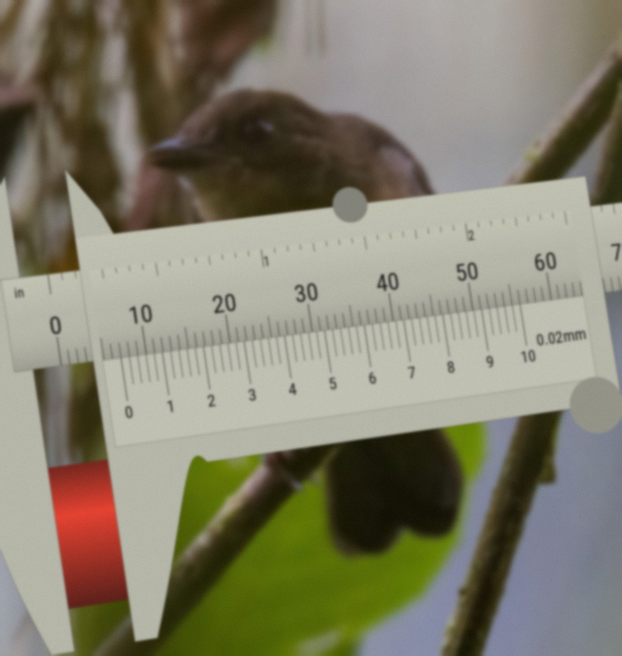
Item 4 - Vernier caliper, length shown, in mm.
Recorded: 7.0 mm
